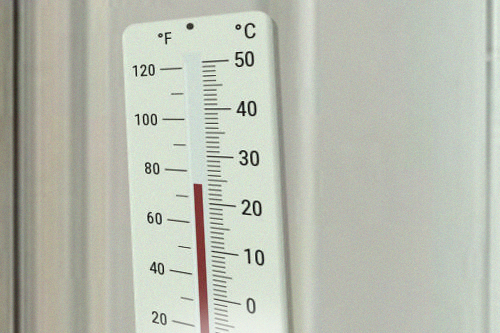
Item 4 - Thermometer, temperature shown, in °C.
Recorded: 24 °C
